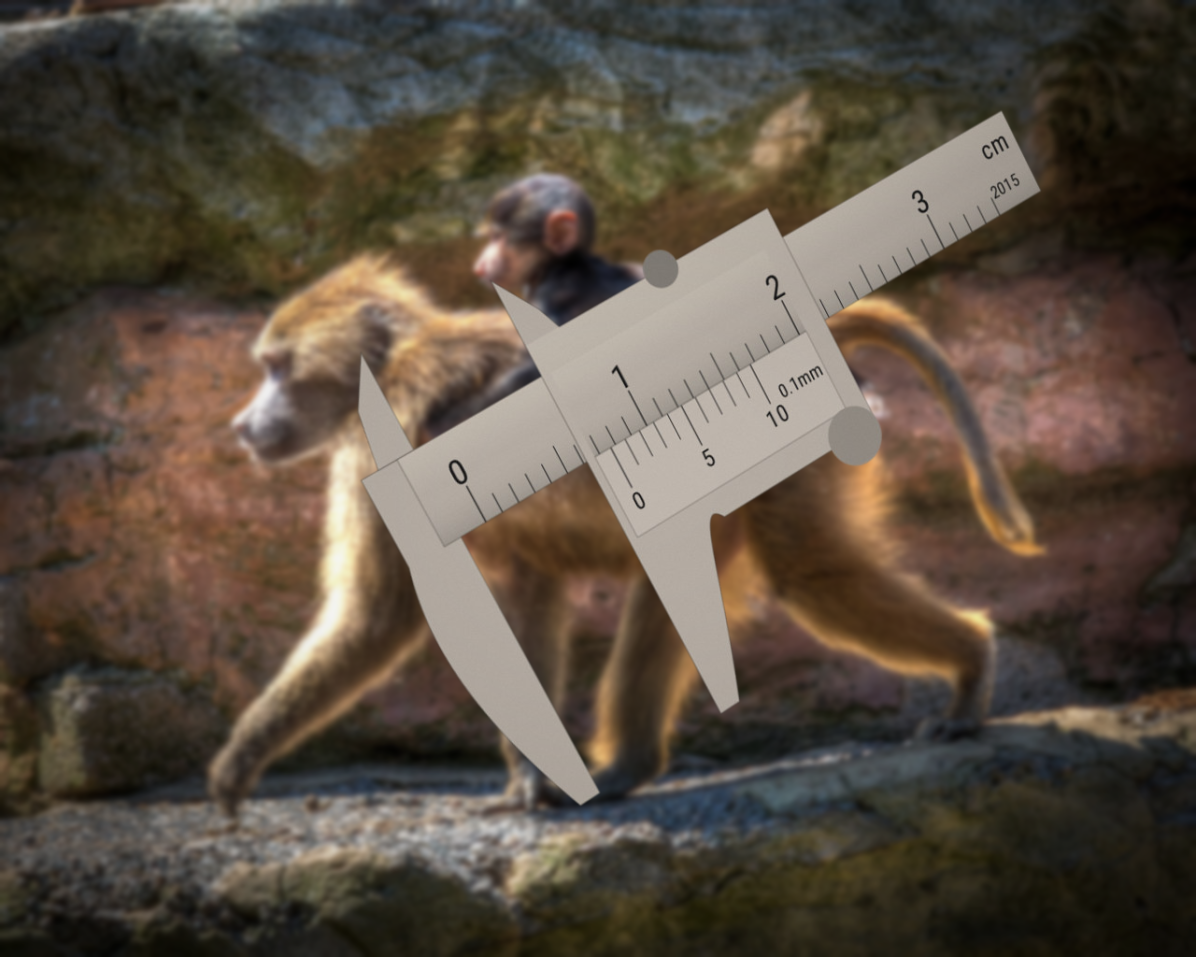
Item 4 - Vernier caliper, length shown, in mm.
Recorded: 7.7 mm
